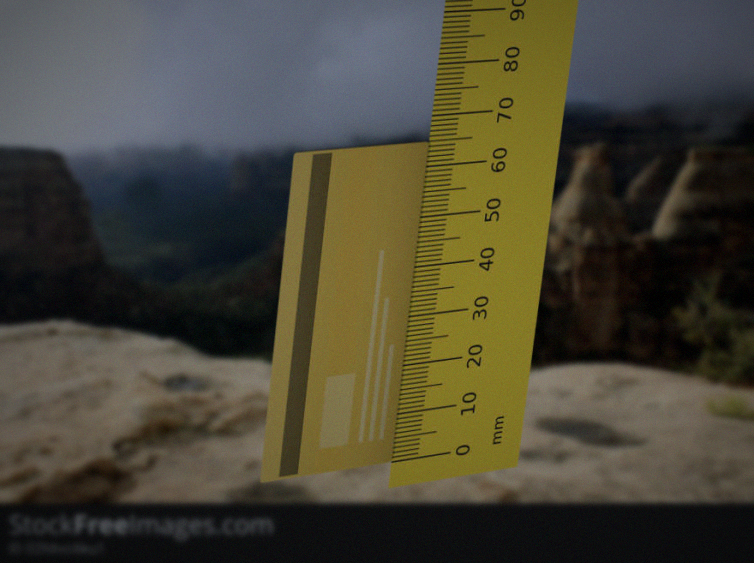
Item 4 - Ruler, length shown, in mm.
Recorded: 65 mm
